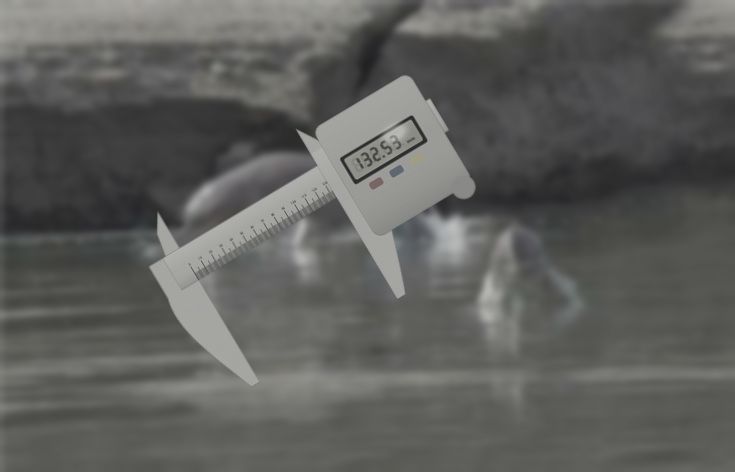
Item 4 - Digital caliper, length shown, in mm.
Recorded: 132.53 mm
